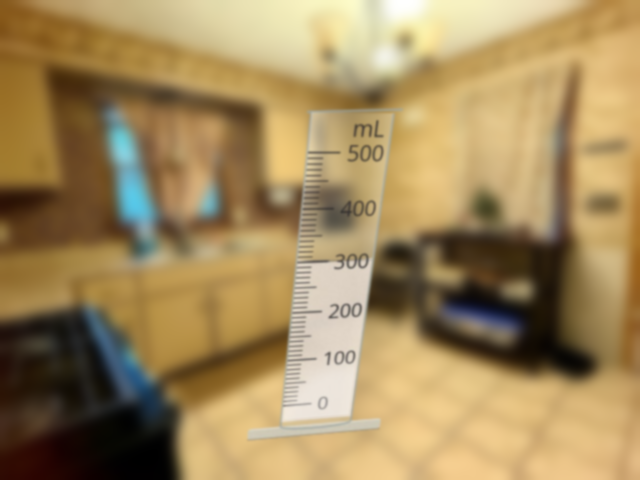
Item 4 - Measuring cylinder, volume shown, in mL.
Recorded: 300 mL
